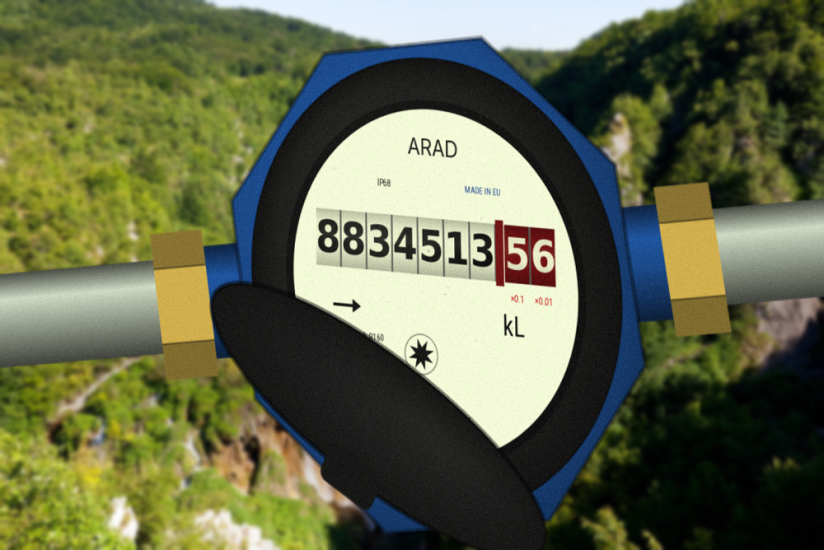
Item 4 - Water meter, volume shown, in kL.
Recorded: 8834513.56 kL
